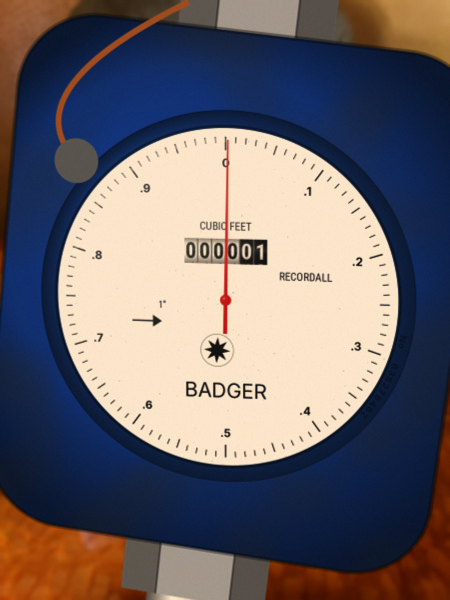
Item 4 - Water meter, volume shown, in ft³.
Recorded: 1.00 ft³
